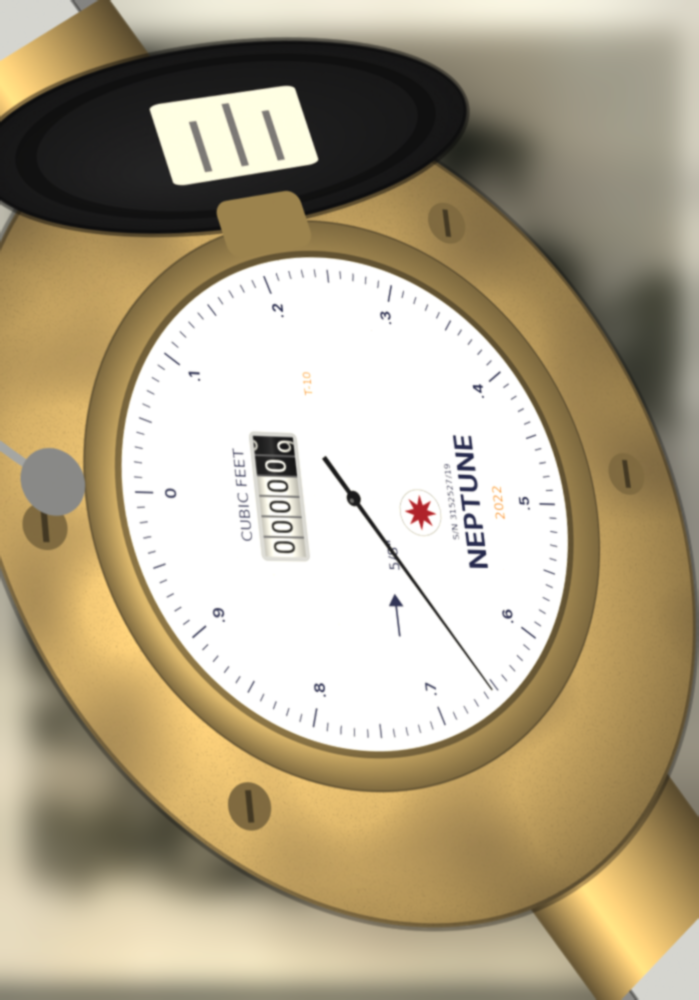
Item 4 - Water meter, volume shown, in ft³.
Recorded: 8.65 ft³
